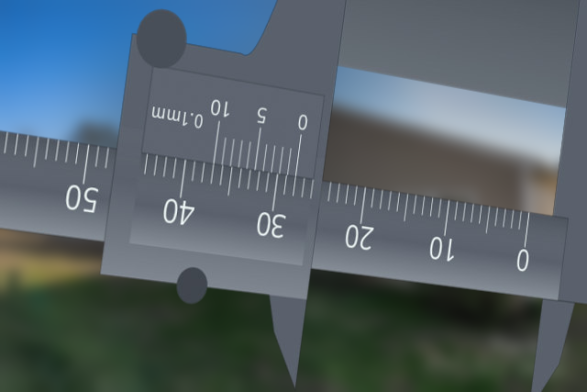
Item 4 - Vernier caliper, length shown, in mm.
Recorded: 28.0 mm
